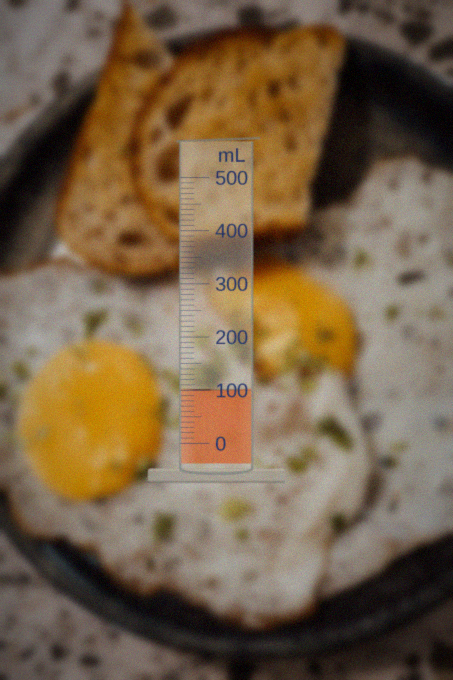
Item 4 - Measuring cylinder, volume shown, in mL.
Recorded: 100 mL
